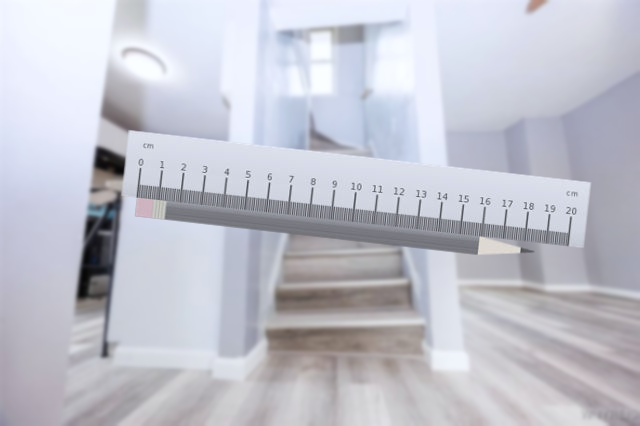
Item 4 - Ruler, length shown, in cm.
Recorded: 18.5 cm
